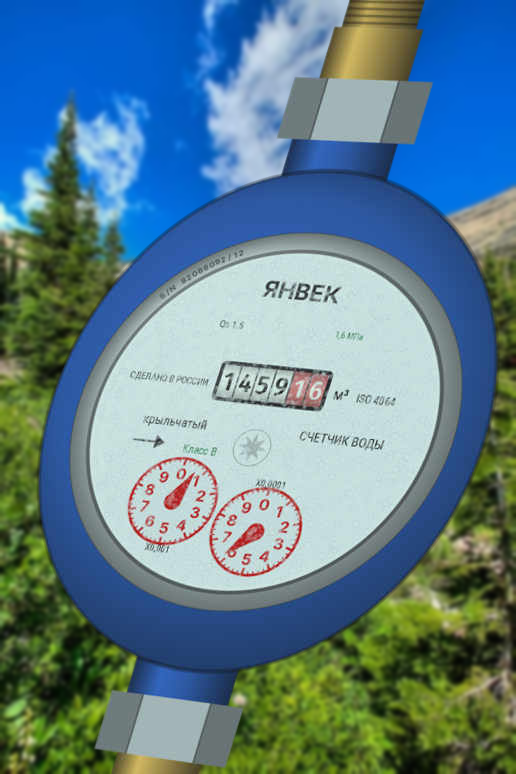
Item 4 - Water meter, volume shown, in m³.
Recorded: 1459.1606 m³
